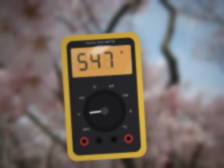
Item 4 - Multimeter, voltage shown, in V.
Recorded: 547 V
